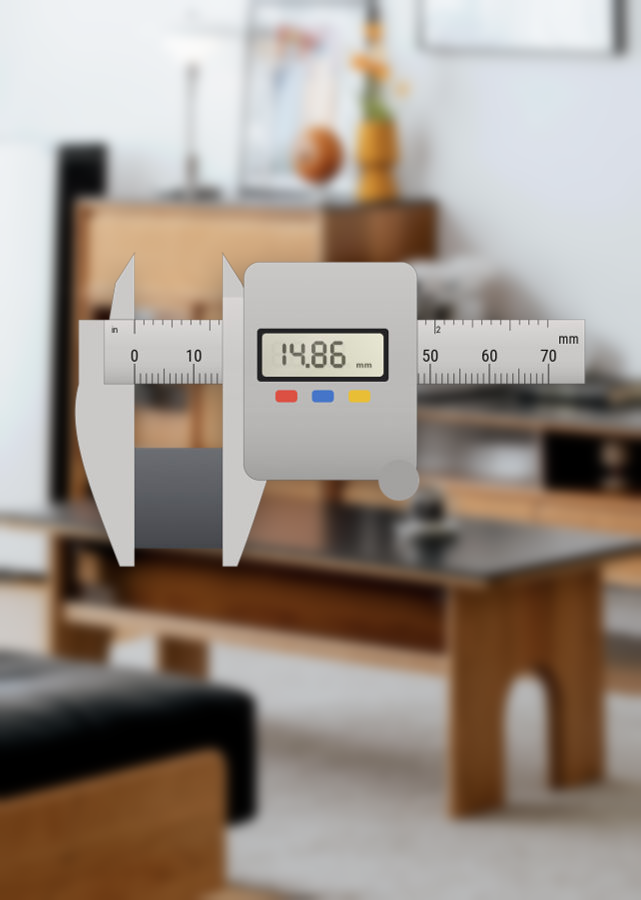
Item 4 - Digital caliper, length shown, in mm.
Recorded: 14.86 mm
